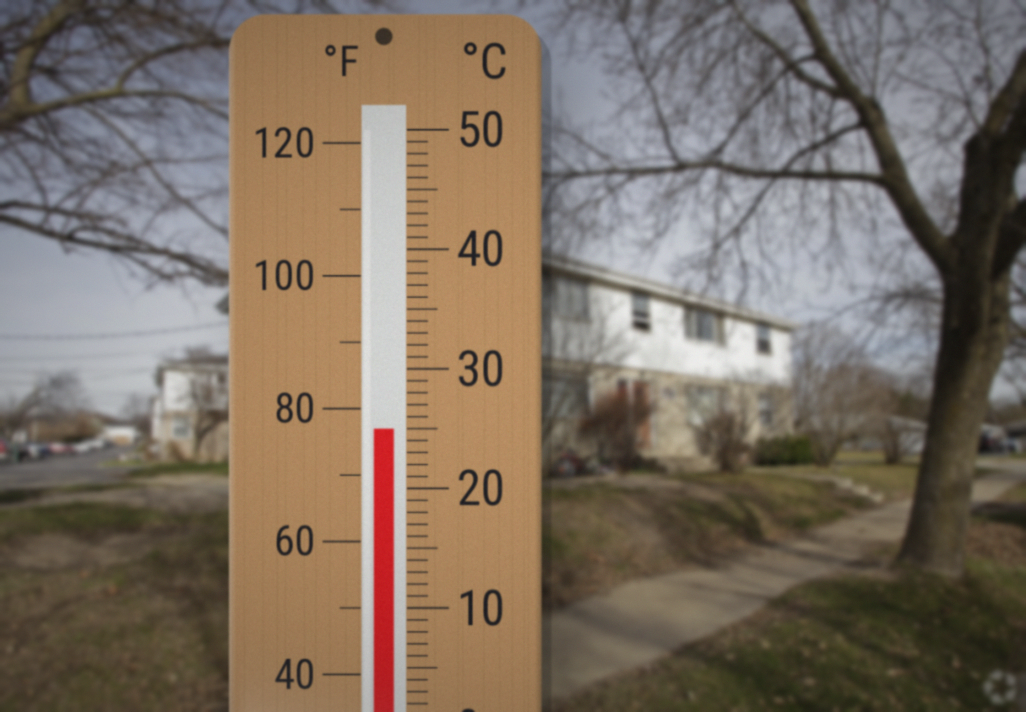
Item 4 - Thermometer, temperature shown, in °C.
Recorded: 25 °C
